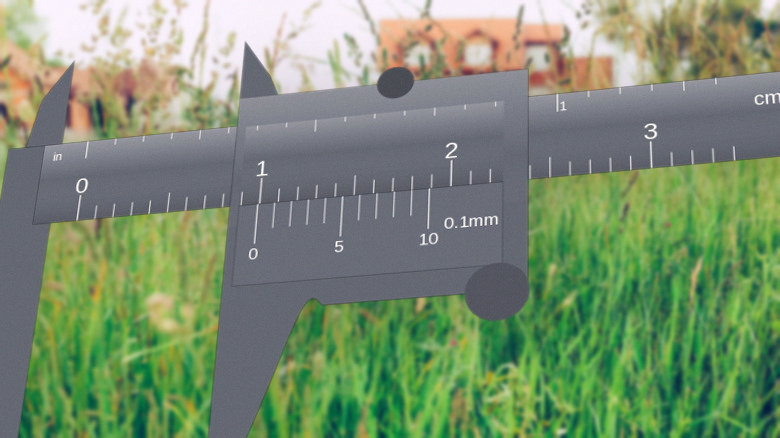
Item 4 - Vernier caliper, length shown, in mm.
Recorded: 9.9 mm
